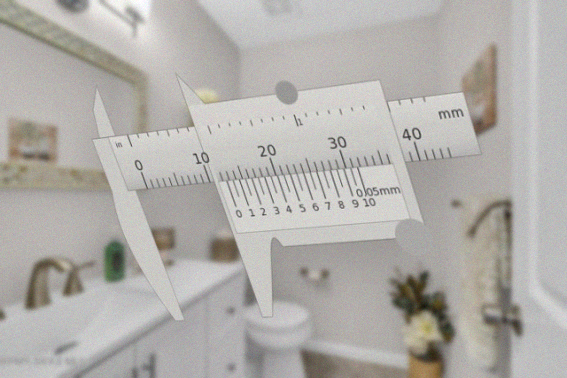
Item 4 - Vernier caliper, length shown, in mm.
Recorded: 12.6 mm
